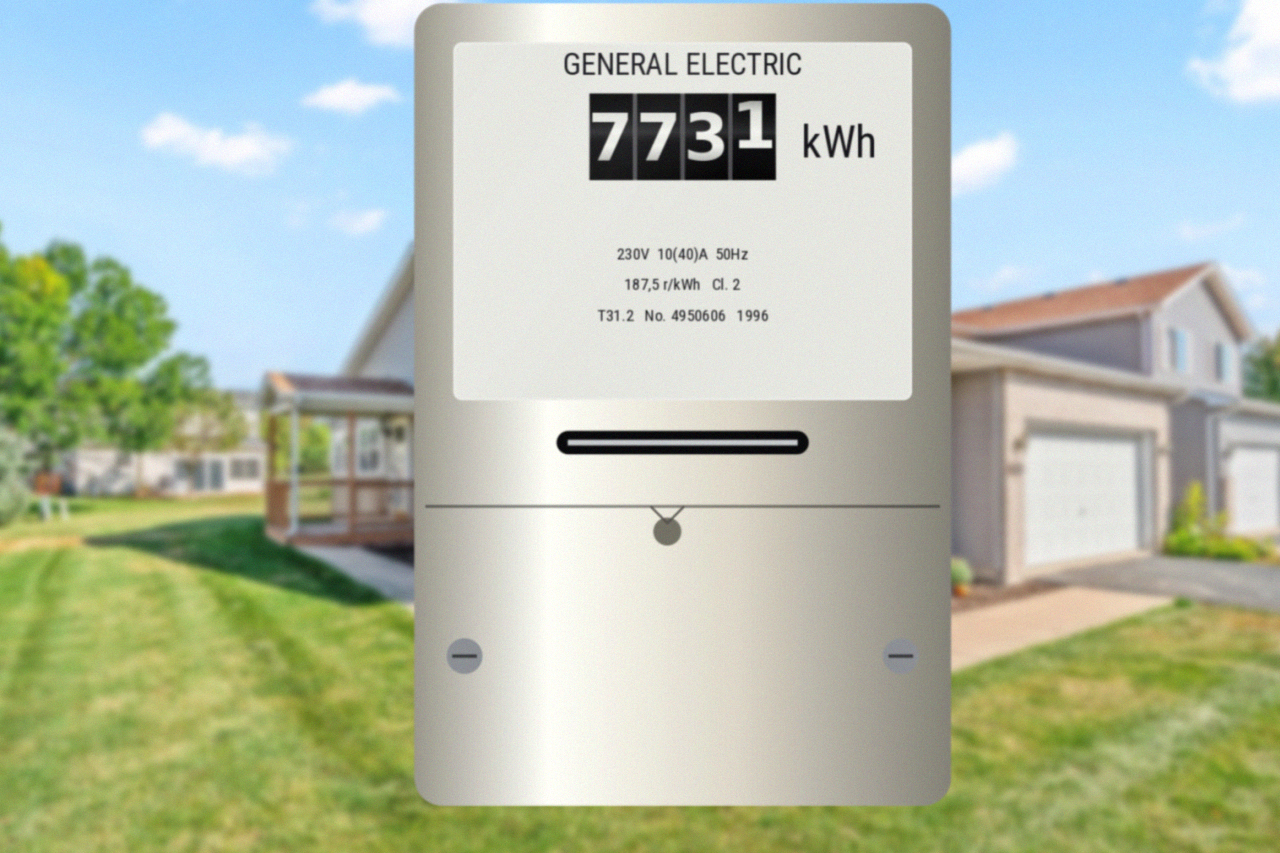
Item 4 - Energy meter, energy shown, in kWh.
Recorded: 7731 kWh
